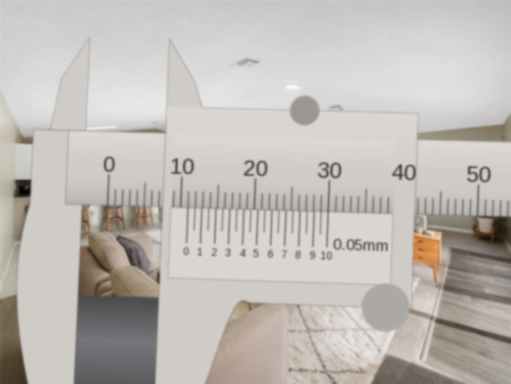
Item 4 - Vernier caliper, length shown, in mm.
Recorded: 11.0 mm
